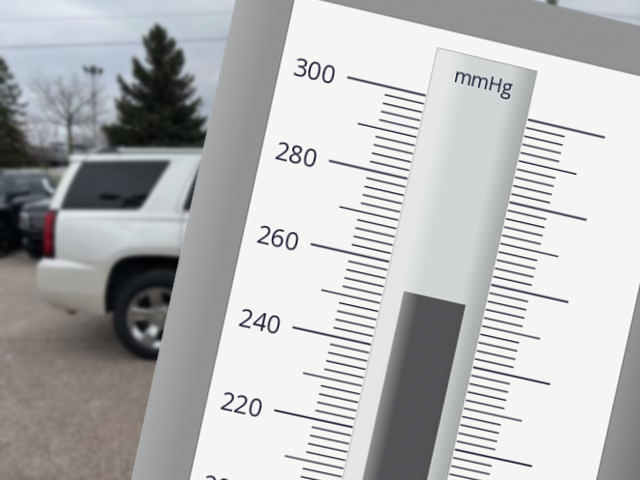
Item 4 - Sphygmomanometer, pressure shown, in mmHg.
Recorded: 254 mmHg
